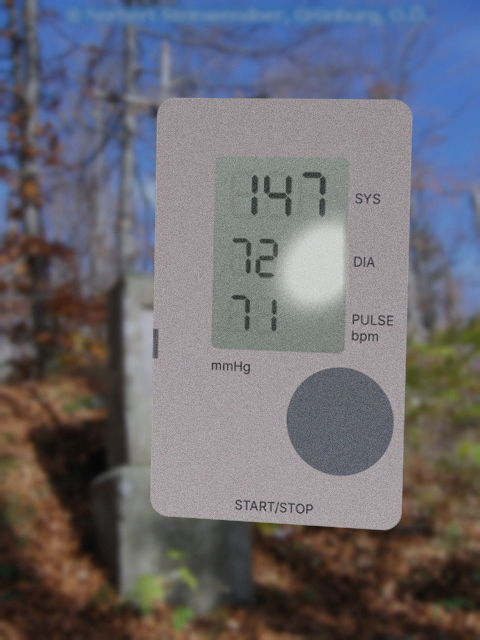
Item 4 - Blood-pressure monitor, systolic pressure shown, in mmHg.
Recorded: 147 mmHg
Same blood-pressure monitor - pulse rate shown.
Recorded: 71 bpm
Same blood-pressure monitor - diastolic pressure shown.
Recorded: 72 mmHg
